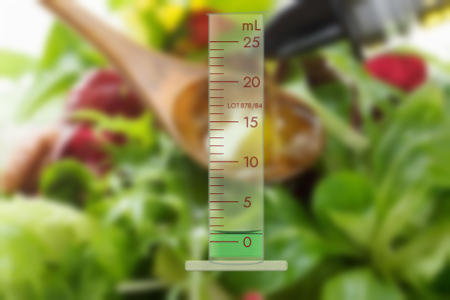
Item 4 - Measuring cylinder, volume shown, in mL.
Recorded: 1 mL
